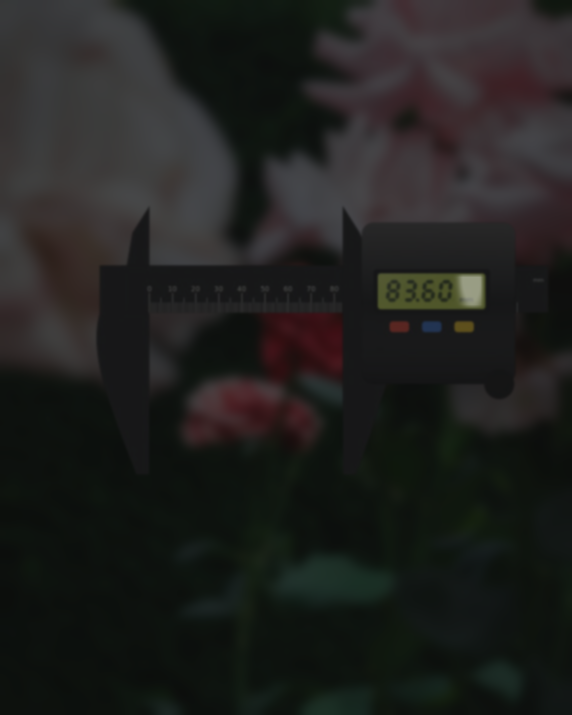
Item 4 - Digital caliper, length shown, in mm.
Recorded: 83.60 mm
